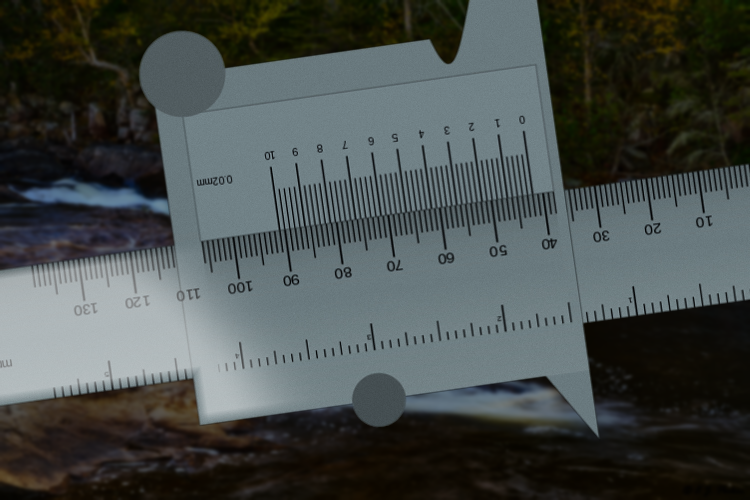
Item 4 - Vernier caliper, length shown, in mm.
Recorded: 42.0 mm
